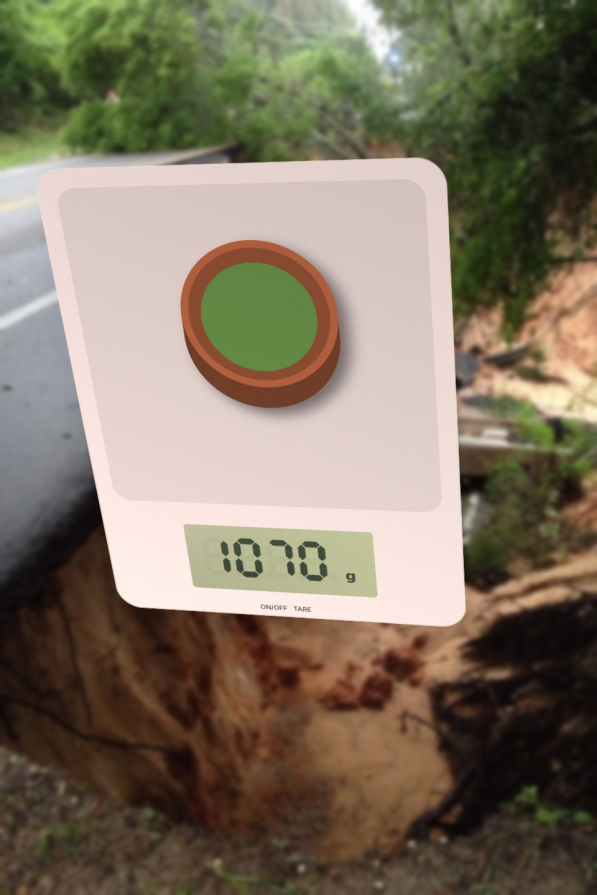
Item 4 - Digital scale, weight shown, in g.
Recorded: 1070 g
